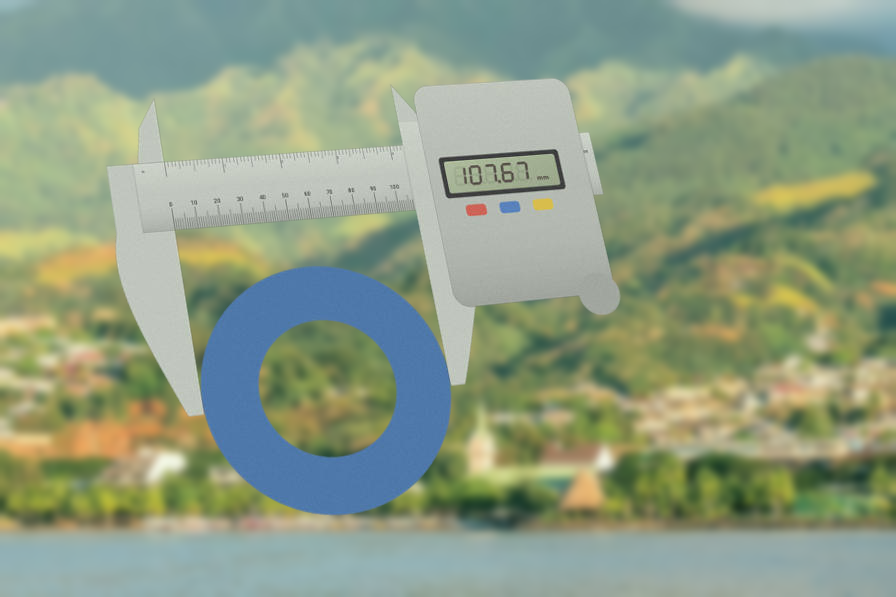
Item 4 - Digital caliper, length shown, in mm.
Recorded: 107.67 mm
